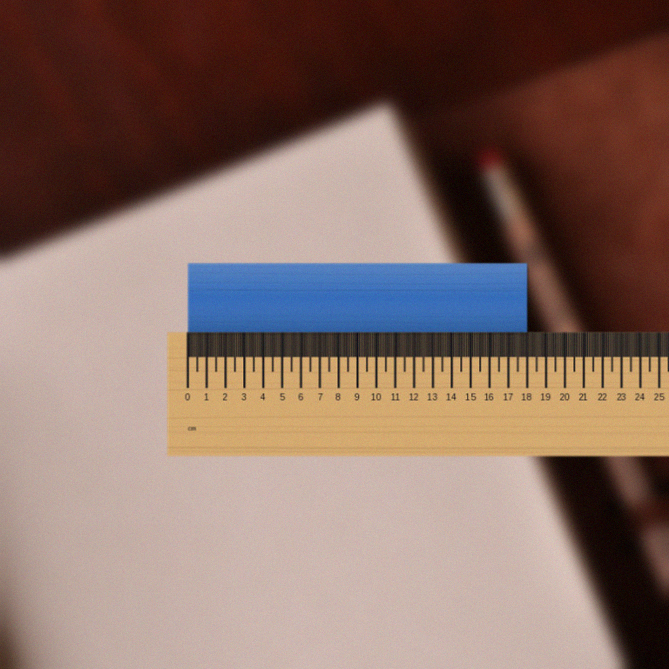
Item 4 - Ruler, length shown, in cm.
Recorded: 18 cm
